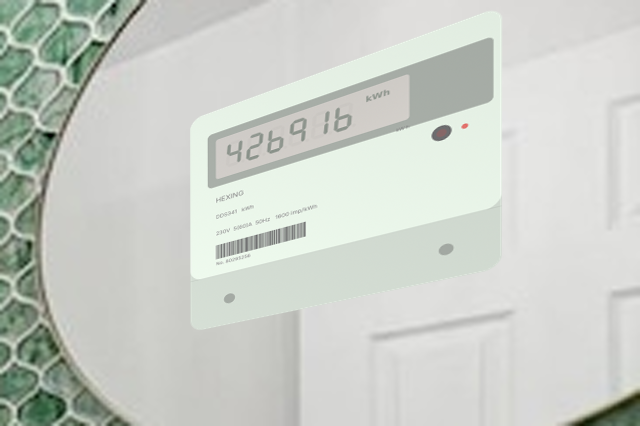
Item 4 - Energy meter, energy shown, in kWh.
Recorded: 426916 kWh
